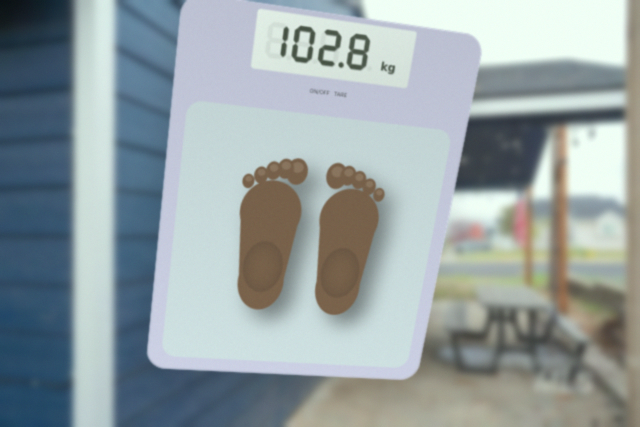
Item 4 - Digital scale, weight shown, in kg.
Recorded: 102.8 kg
